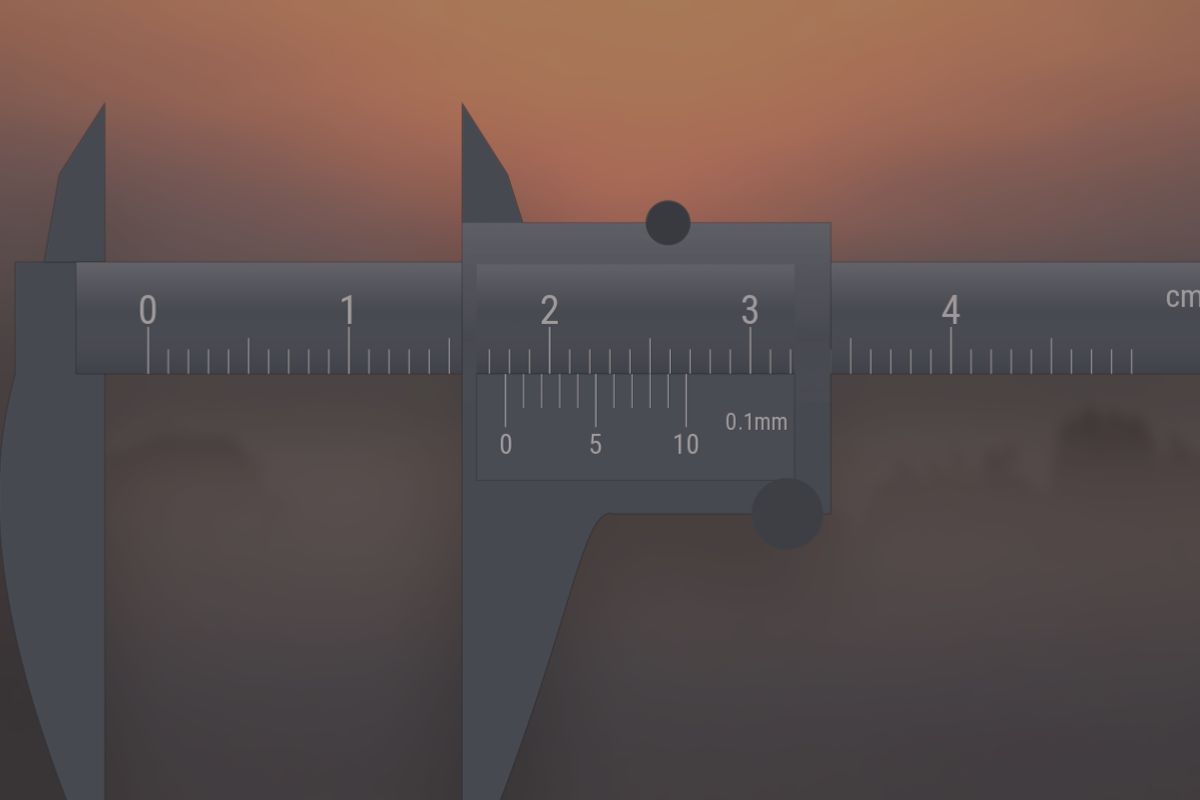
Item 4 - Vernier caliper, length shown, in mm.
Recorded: 17.8 mm
